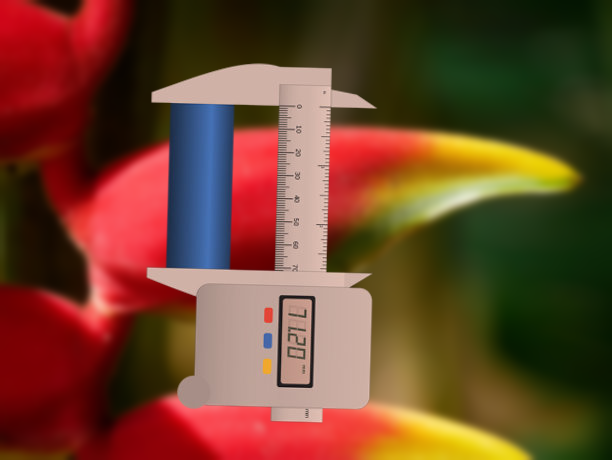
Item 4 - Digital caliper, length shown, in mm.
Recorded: 71.20 mm
